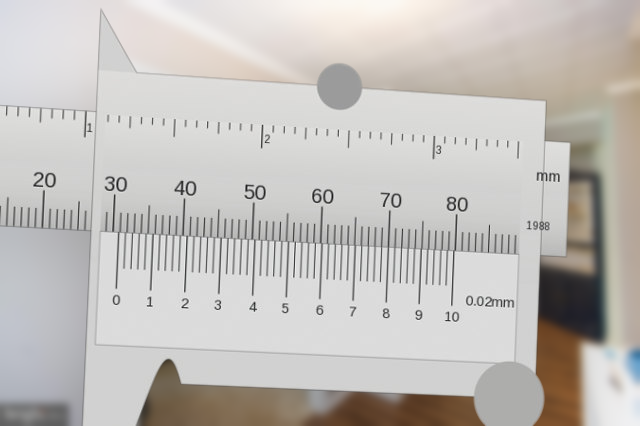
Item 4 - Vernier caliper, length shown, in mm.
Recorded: 30.8 mm
